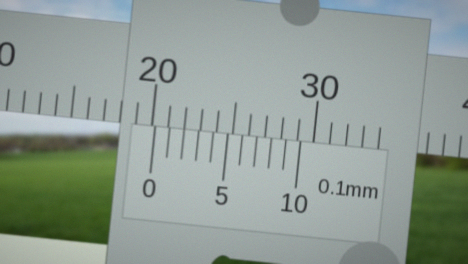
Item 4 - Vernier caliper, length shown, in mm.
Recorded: 20.2 mm
